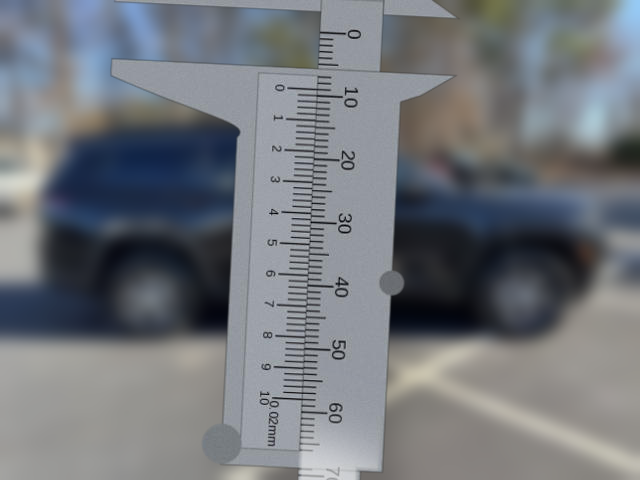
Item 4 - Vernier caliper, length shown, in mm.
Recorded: 9.0 mm
